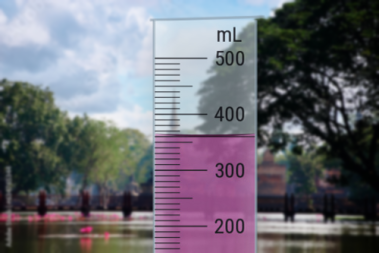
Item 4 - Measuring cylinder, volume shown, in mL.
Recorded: 360 mL
